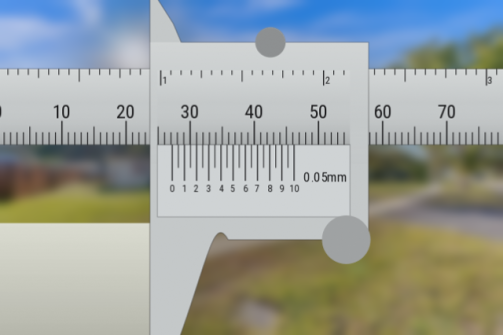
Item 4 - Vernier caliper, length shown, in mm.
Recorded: 27.2 mm
